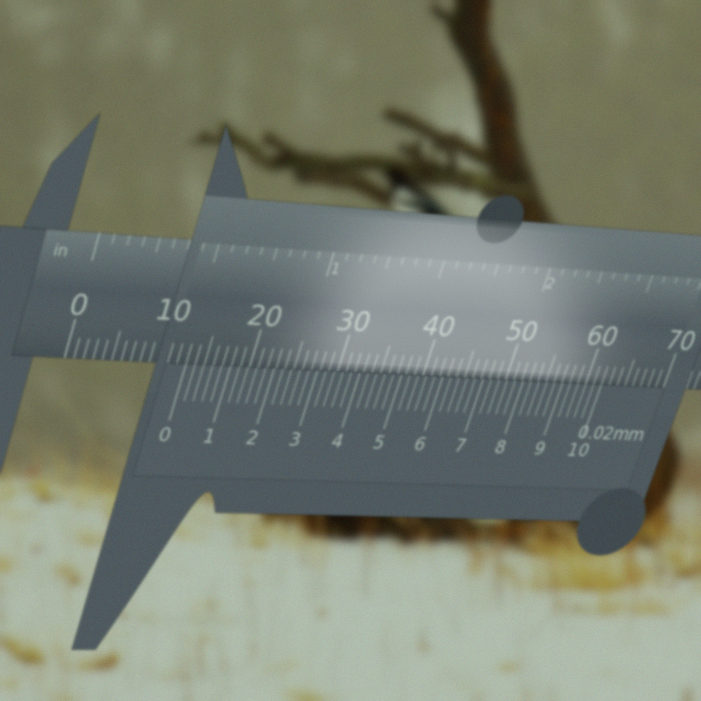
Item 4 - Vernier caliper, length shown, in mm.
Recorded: 13.0 mm
